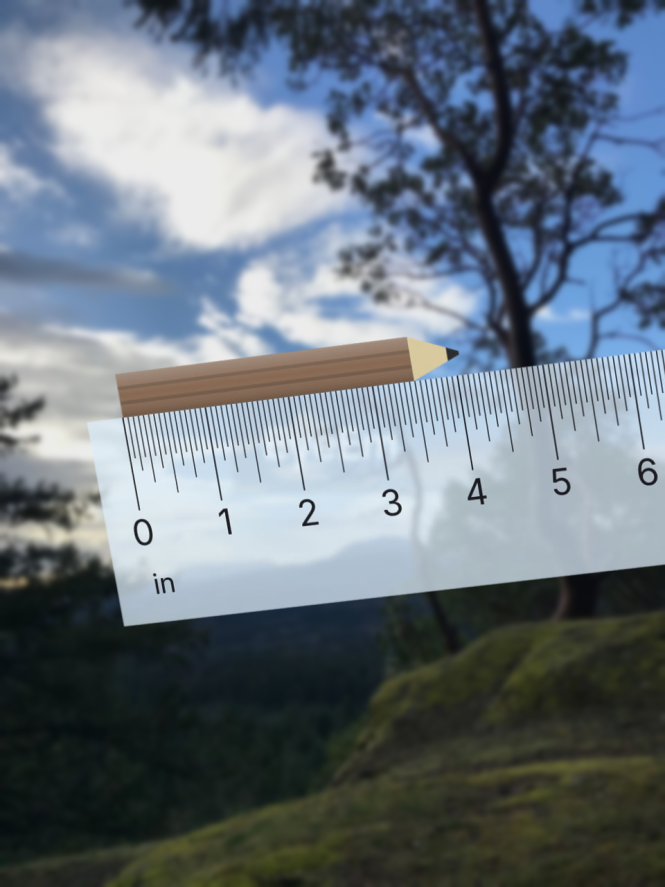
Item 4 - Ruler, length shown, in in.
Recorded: 4.0625 in
